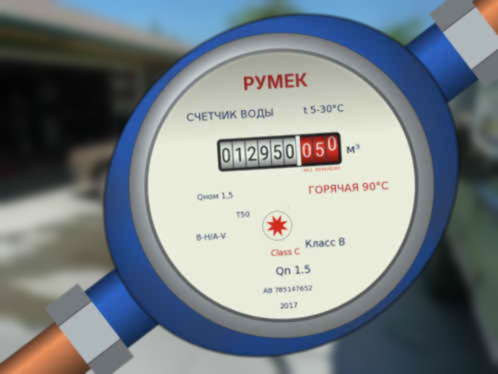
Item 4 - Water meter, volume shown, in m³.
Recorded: 12950.050 m³
